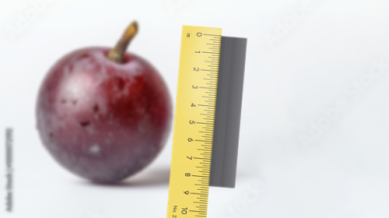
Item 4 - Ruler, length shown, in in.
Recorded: 8.5 in
